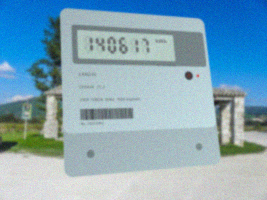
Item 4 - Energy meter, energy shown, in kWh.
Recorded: 140617 kWh
